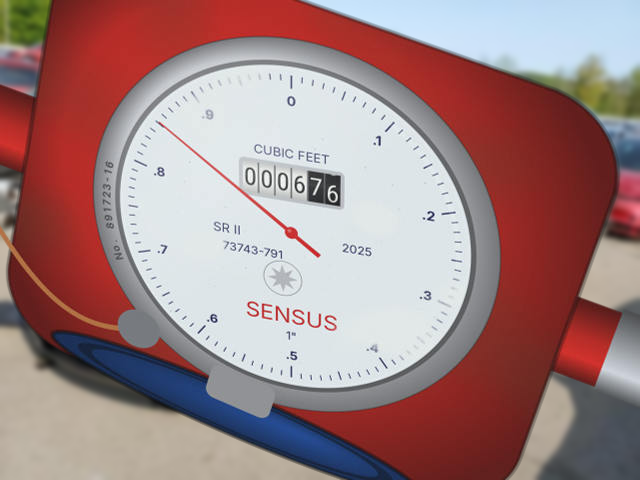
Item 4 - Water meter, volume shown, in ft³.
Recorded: 675.85 ft³
